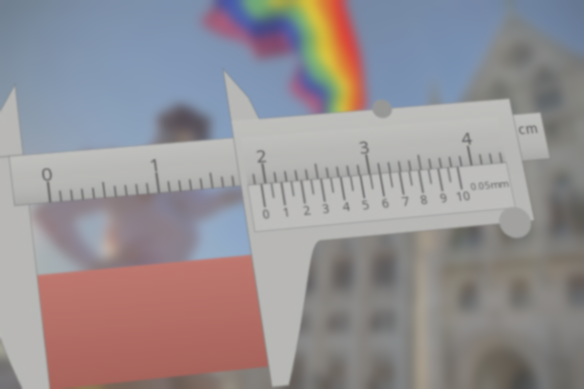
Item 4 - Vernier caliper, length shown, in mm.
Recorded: 19.6 mm
